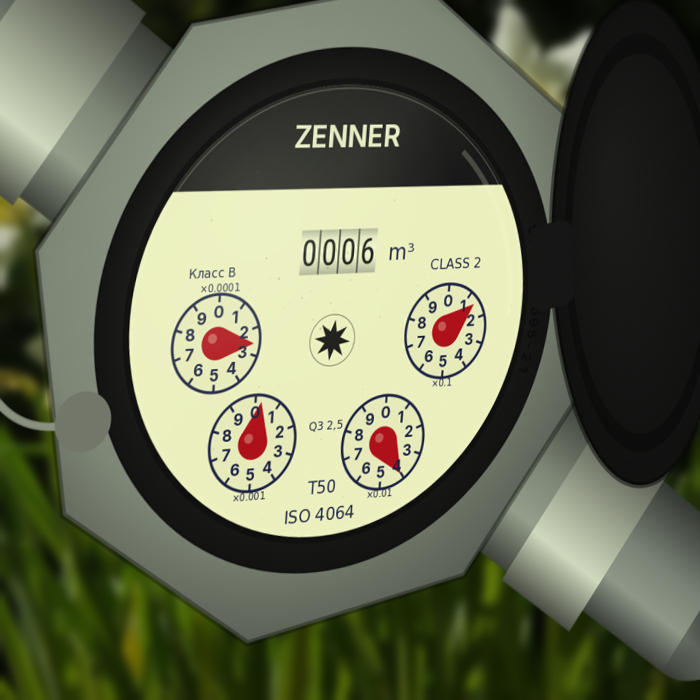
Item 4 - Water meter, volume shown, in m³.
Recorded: 6.1402 m³
